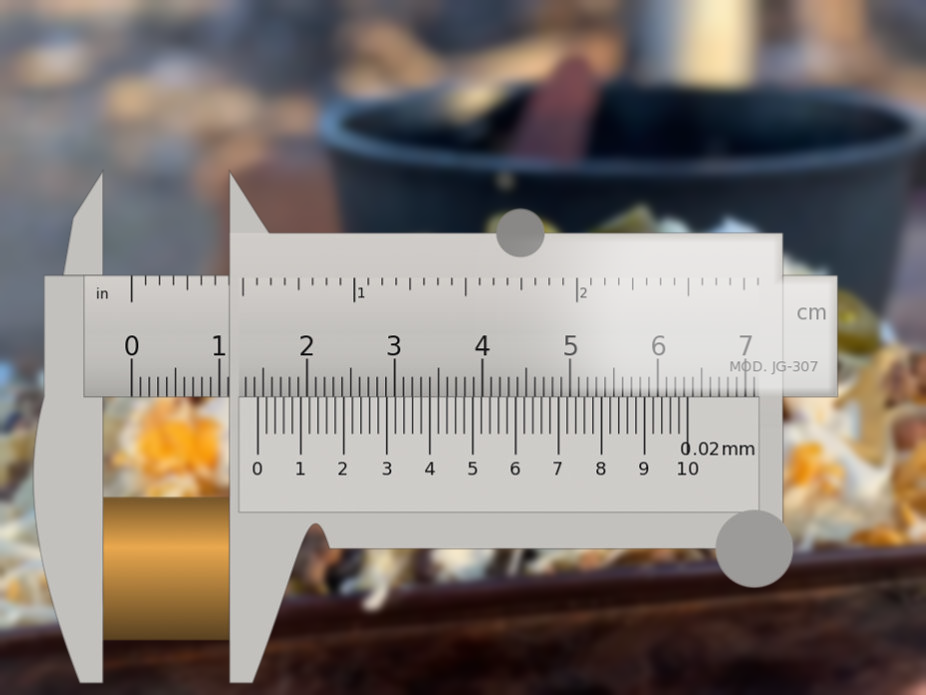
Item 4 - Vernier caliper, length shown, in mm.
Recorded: 14.4 mm
